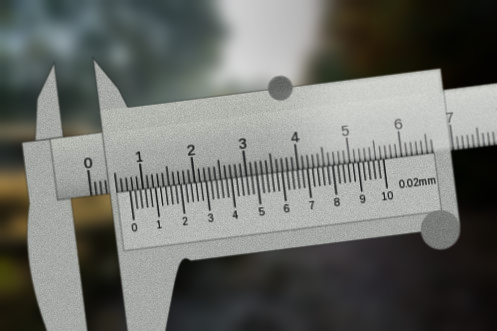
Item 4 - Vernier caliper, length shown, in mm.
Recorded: 7.5 mm
